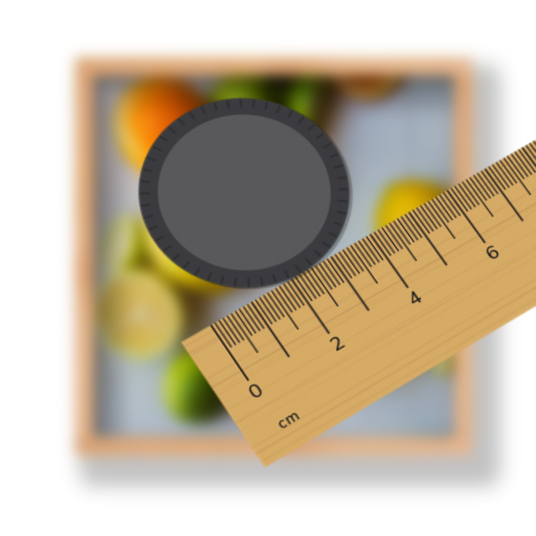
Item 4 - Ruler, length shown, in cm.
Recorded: 4.5 cm
